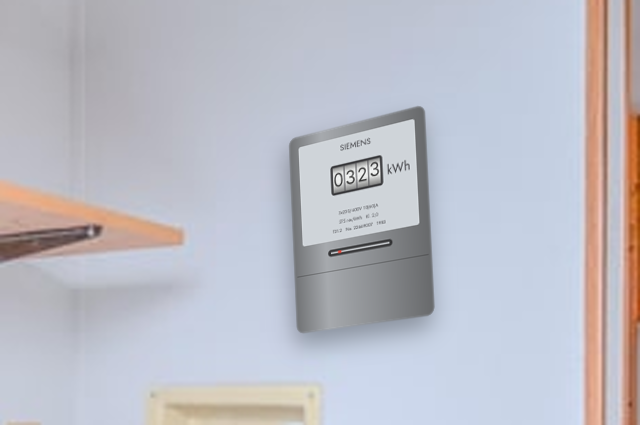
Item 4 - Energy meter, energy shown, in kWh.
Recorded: 323 kWh
